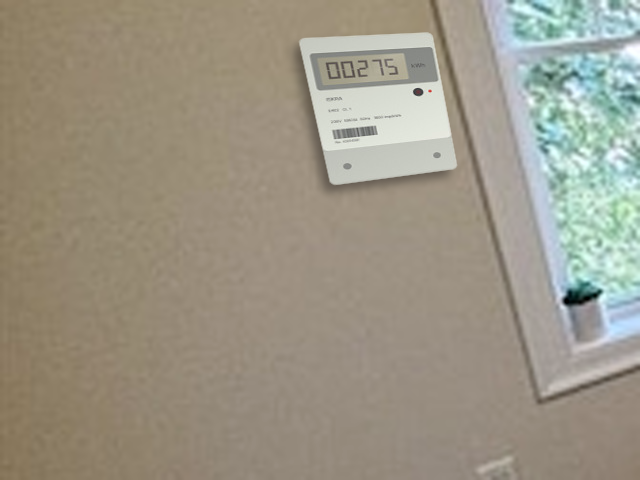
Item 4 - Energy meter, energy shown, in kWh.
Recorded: 275 kWh
